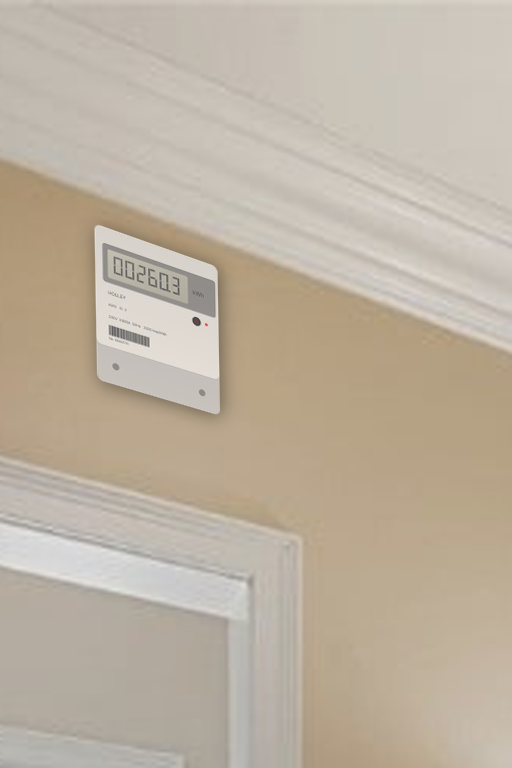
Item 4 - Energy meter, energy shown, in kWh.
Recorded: 260.3 kWh
